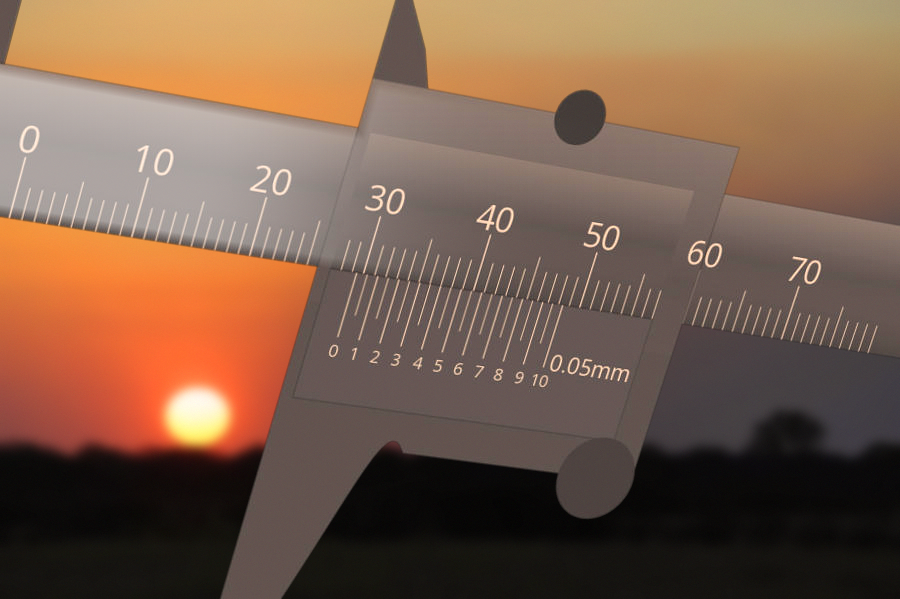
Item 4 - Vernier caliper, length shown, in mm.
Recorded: 29.4 mm
